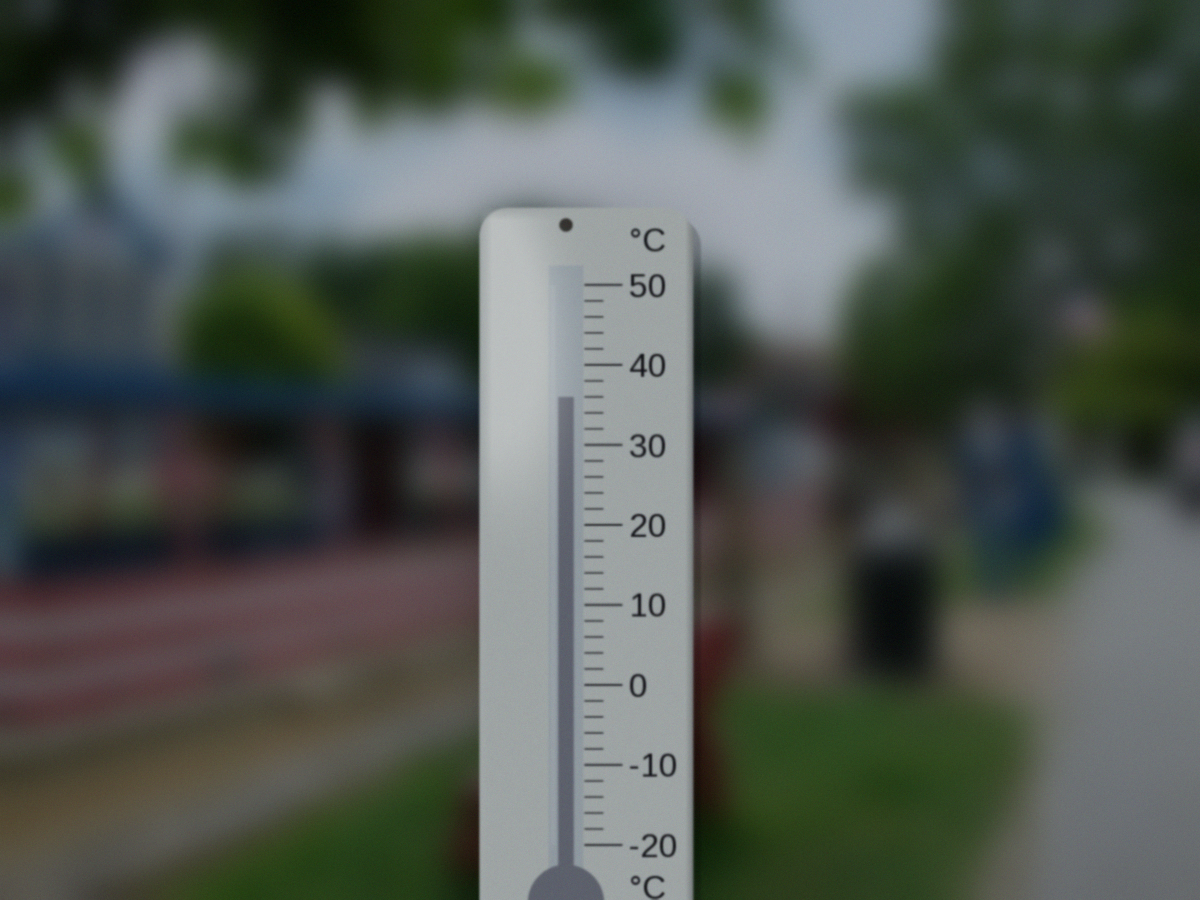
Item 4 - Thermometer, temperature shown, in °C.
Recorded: 36 °C
